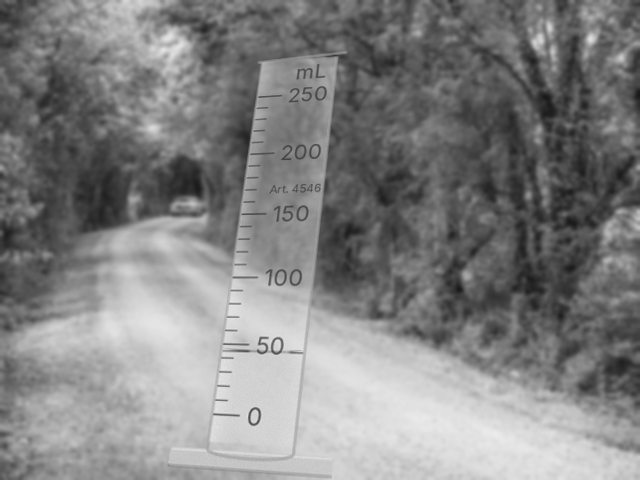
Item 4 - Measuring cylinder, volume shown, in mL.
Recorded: 45 mL
